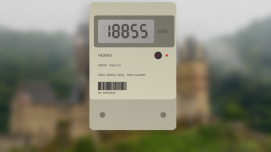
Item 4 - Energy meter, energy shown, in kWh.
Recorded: 18855 kWh
